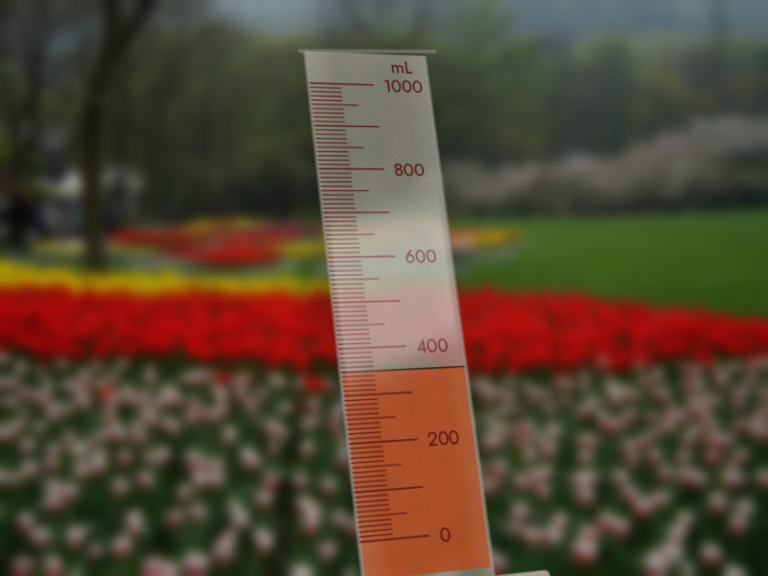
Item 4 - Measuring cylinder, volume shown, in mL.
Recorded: 350 mL
